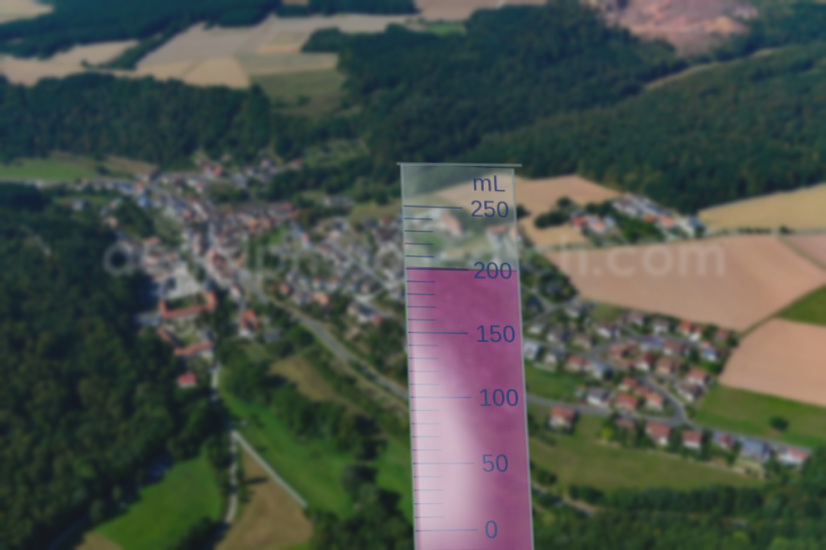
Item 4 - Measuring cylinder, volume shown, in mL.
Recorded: 200 mL
